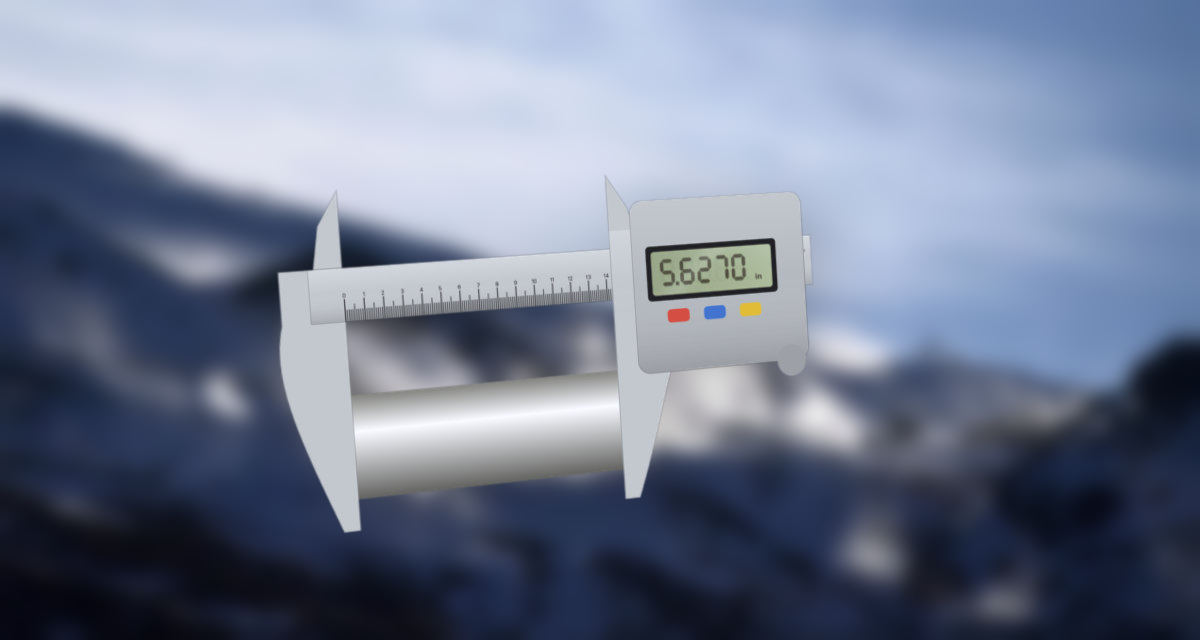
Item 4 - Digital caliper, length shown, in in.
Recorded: 5.6270 in
